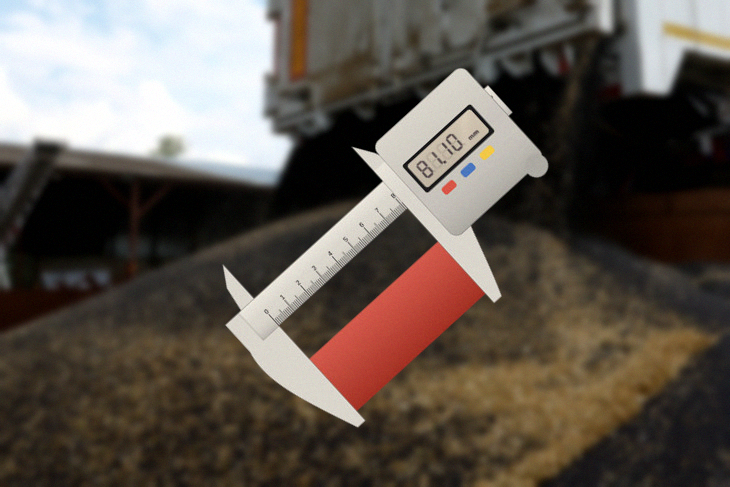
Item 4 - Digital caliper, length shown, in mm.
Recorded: 81.10 mm
